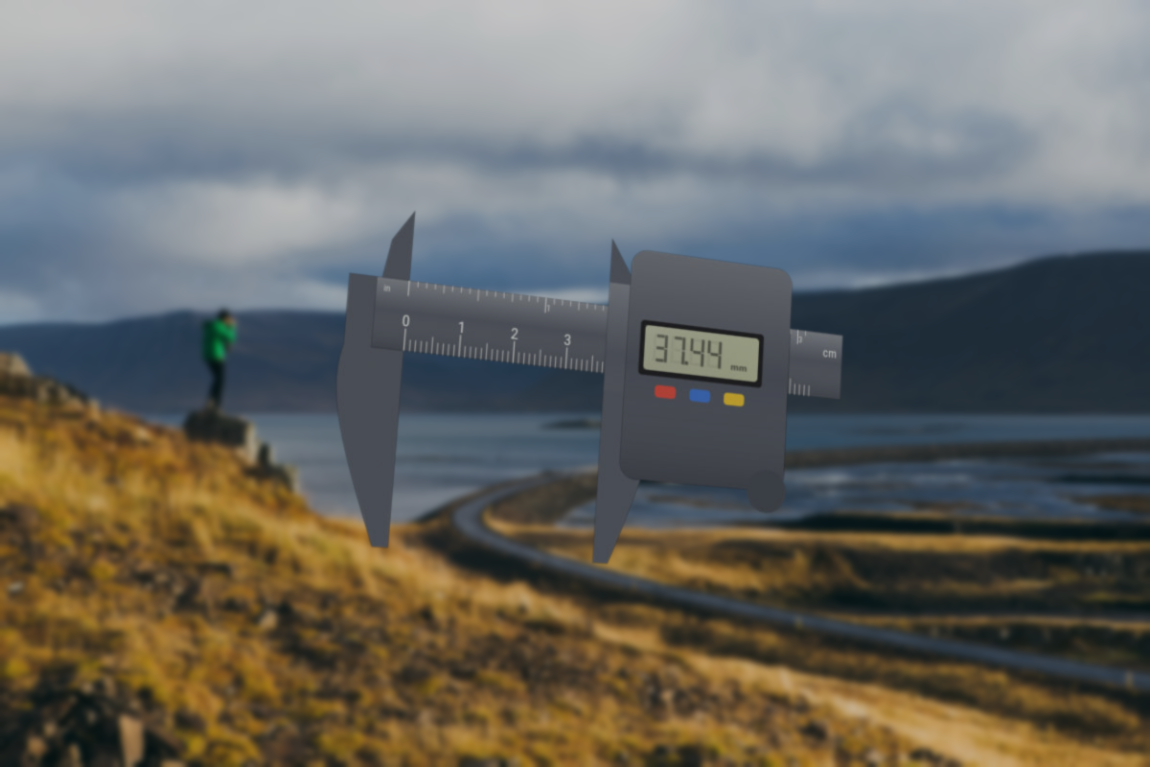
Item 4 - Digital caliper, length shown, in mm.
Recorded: 37.44 mm
